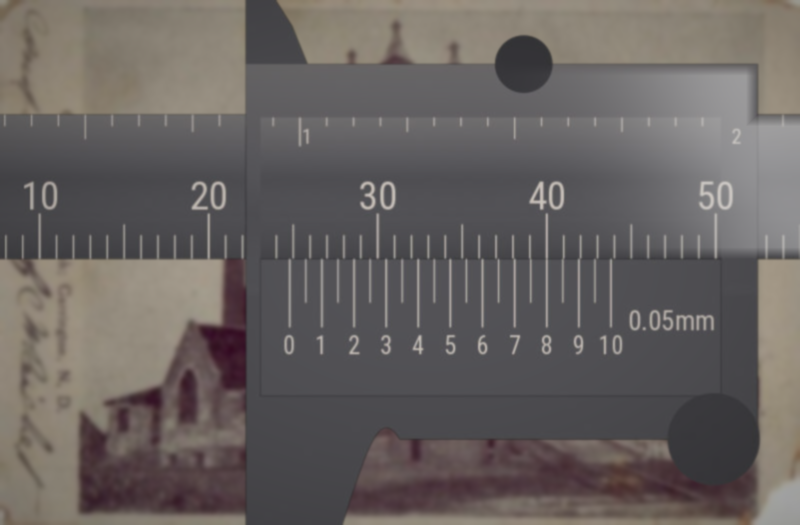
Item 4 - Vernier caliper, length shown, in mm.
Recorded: 24.8 mm
